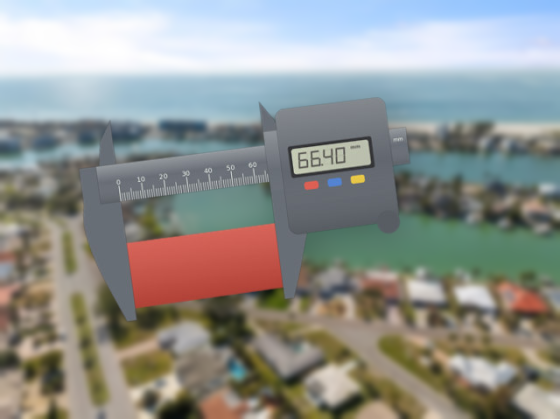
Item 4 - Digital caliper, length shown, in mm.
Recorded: 66.40 mm
